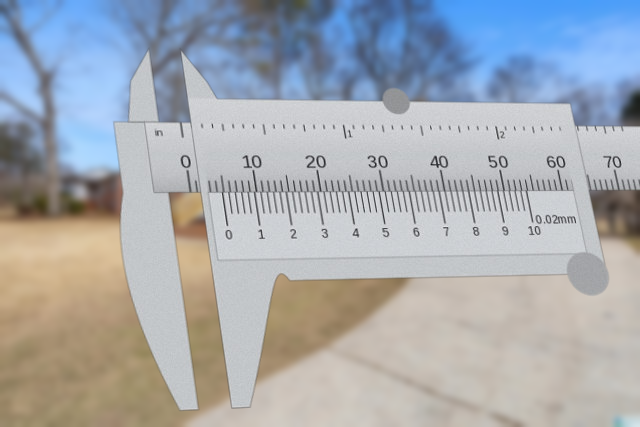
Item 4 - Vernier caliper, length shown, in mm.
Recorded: 4.8 mm
